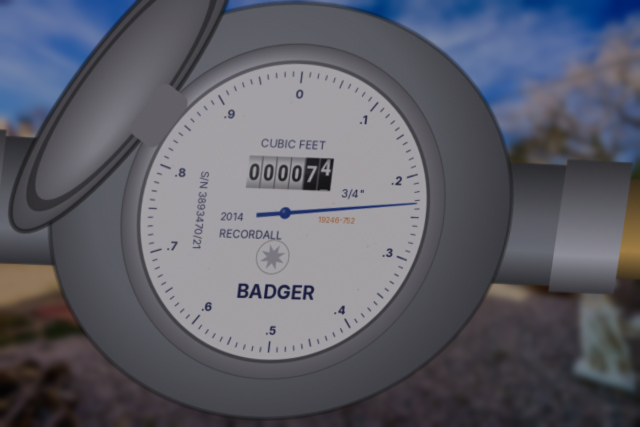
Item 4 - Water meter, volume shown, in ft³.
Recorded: 74.23 ft³
